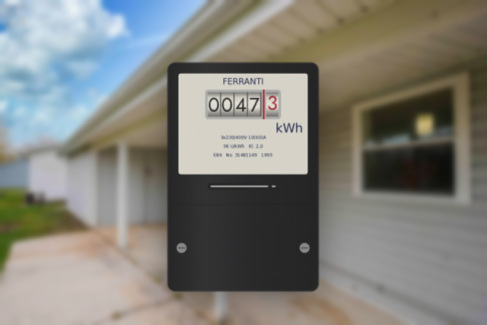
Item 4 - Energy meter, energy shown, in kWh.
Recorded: 47.3 kWh
